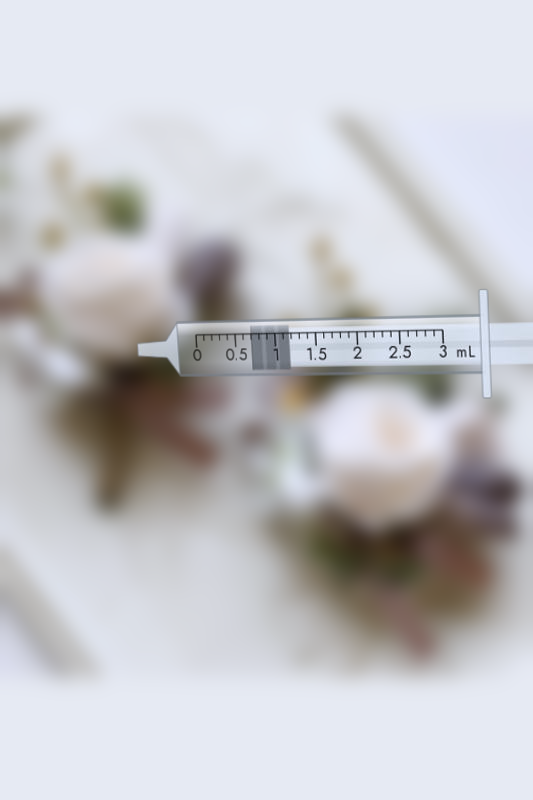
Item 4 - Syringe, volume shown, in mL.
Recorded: 0.7 mL
